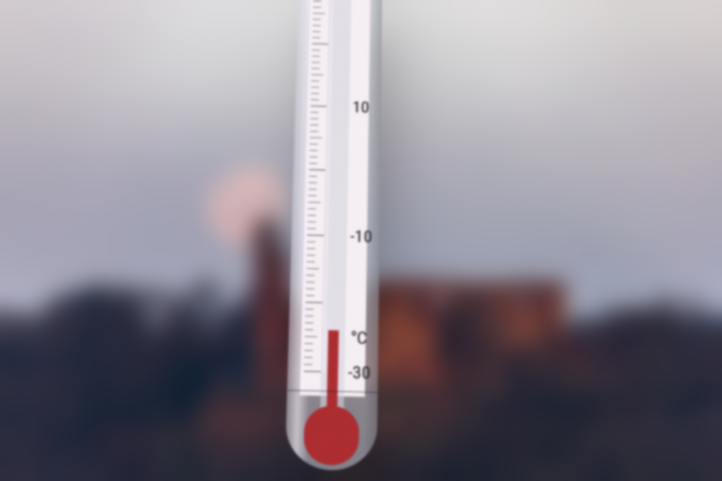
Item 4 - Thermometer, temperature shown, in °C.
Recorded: -24 °C
